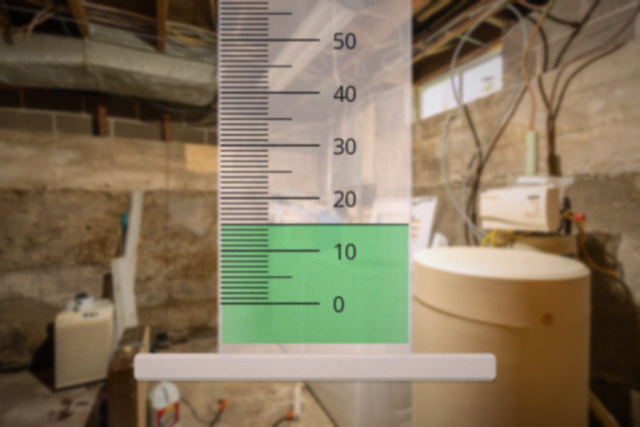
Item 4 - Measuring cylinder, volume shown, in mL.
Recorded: 15 mL
